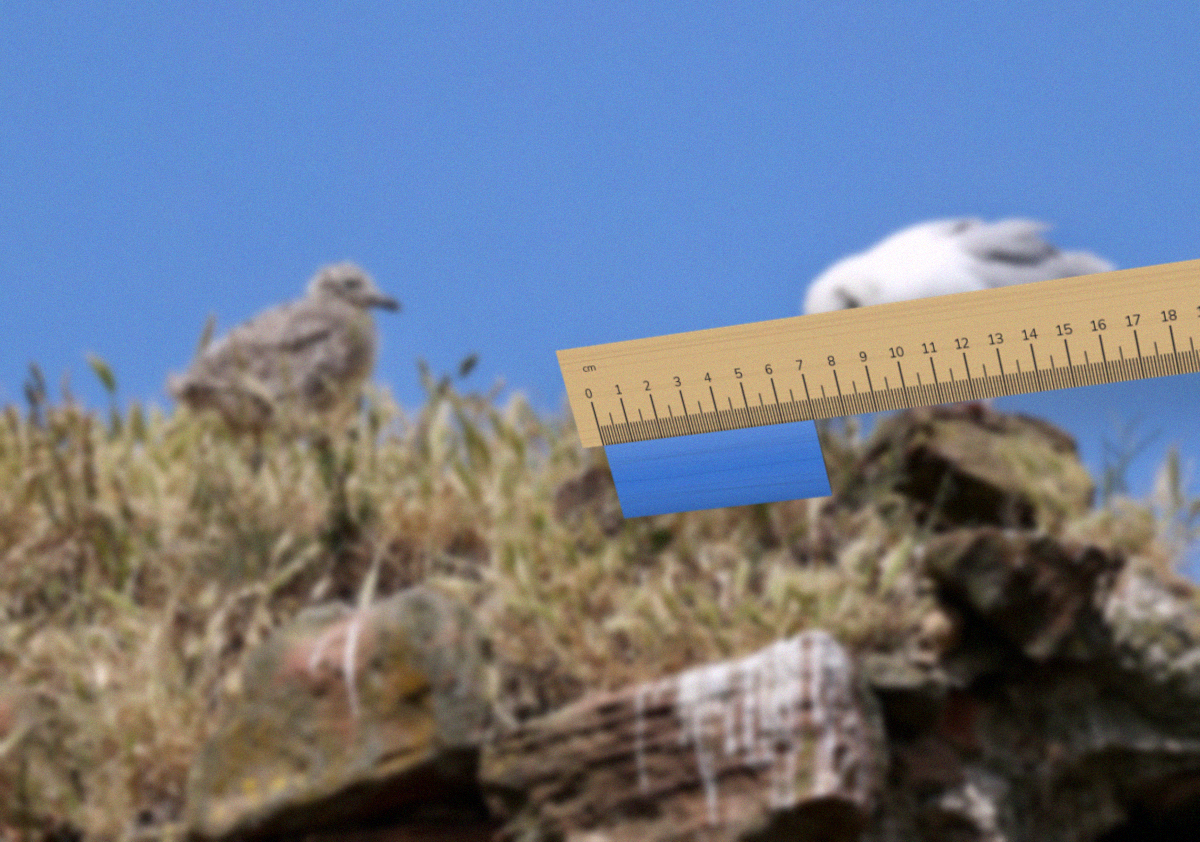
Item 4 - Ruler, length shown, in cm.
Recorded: 7 cm
